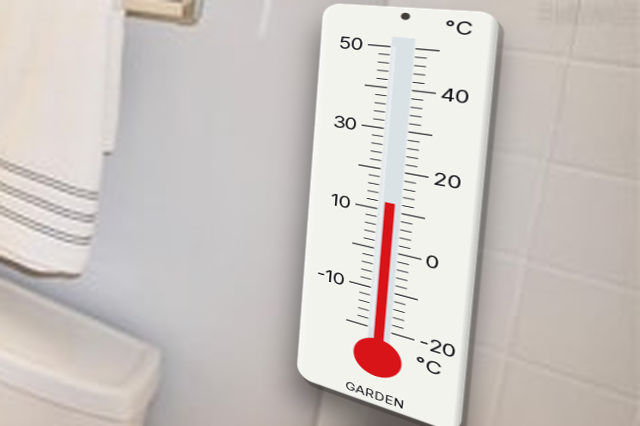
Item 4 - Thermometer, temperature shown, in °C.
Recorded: 12 °C
